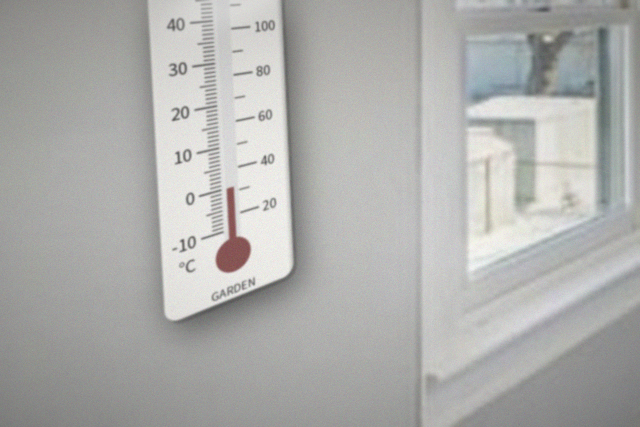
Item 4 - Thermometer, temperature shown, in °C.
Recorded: 0 °C
